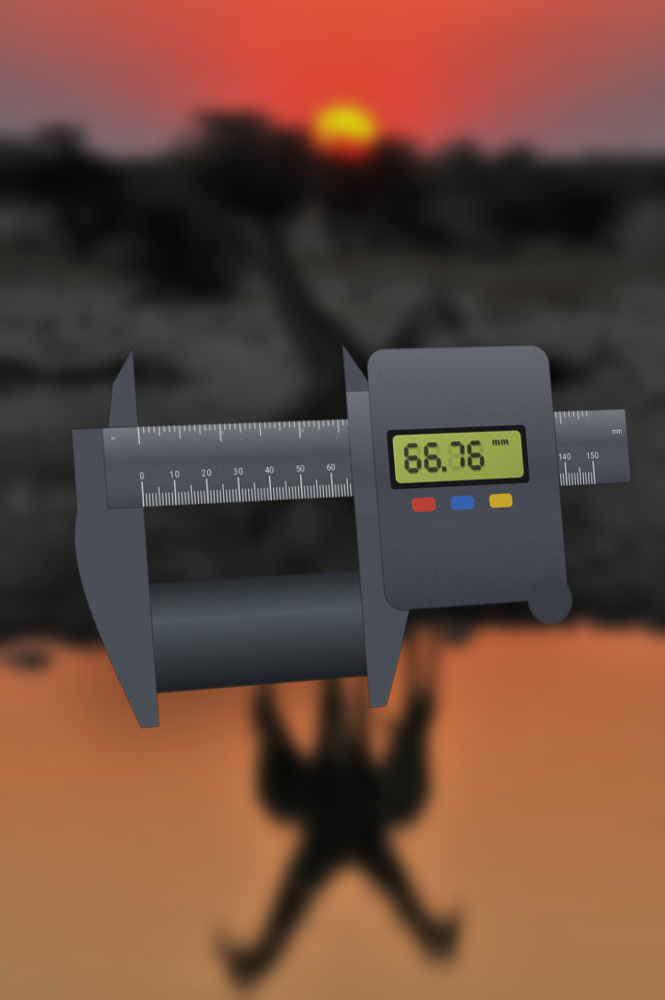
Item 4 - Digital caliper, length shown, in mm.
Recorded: 66.76 mm
